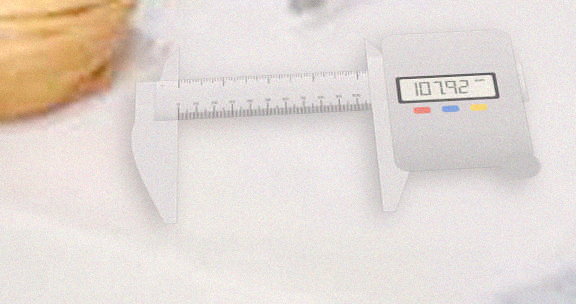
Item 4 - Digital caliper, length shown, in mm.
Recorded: 107.92 mm
